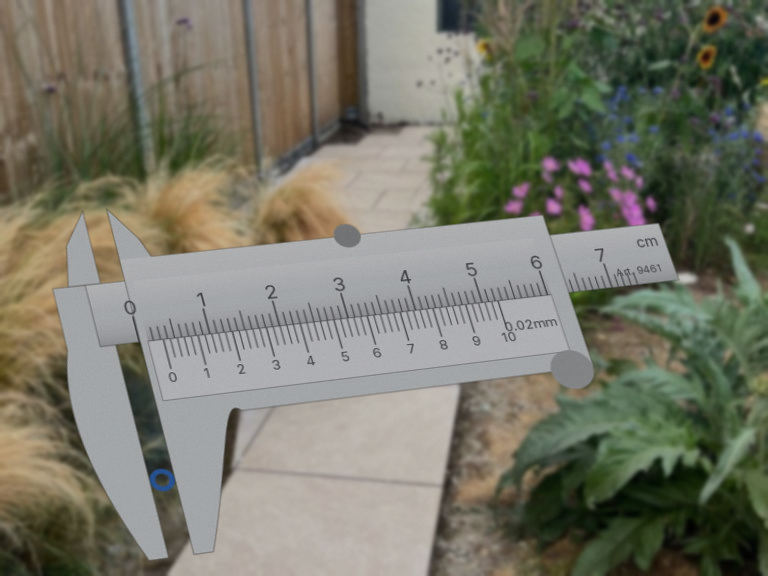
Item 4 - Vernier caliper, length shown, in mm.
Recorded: 3.4 mm
